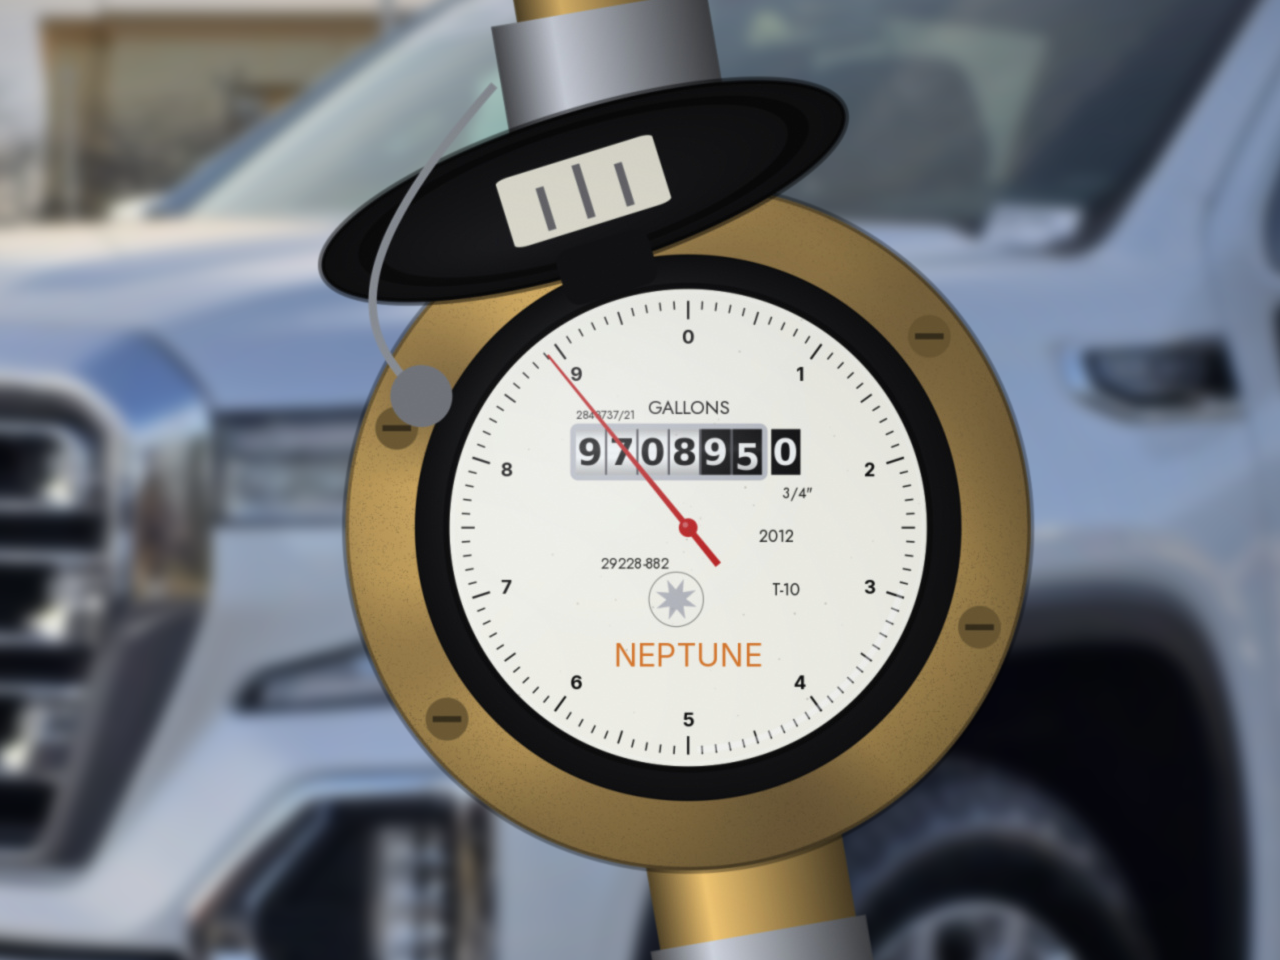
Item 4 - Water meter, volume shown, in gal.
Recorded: 9708948.9 gal
